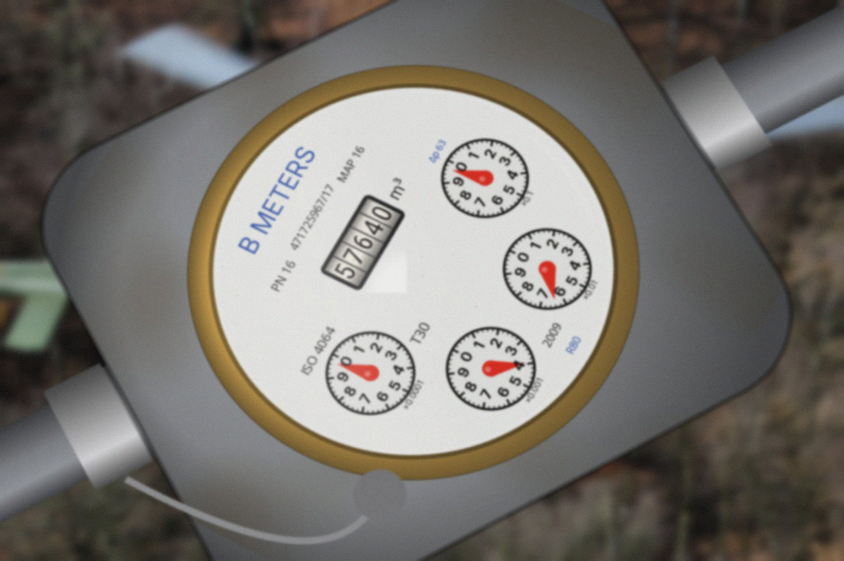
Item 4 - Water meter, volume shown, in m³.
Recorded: 57639.9639 m³
